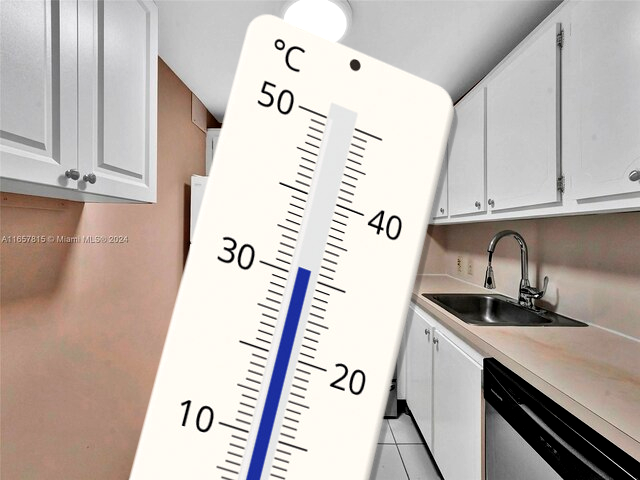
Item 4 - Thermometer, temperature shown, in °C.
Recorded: 31 °C
